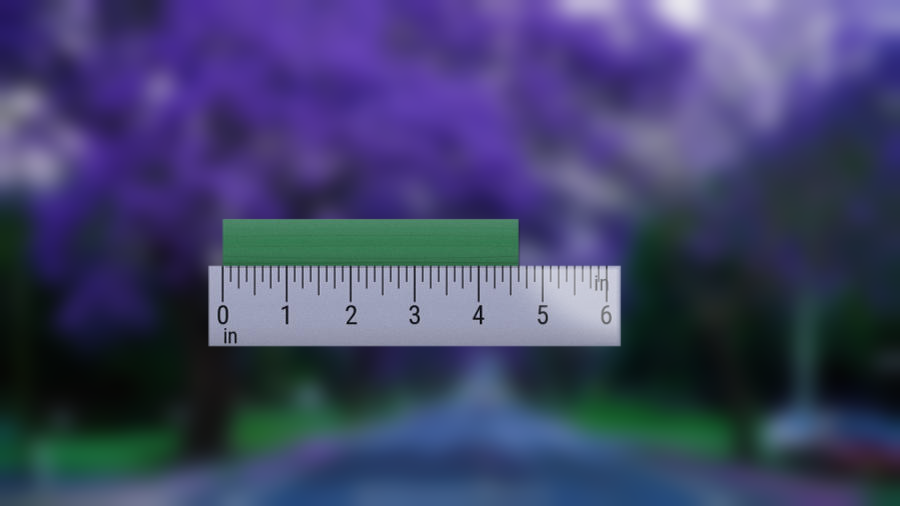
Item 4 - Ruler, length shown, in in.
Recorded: 4.625 in
